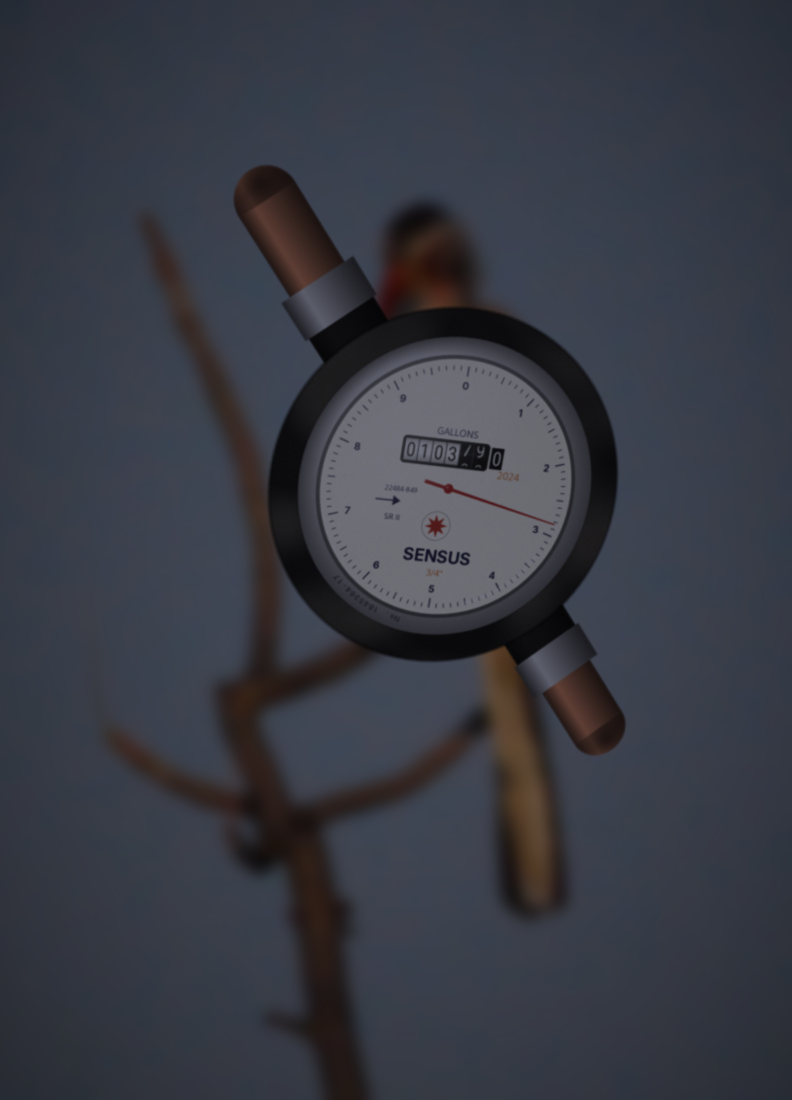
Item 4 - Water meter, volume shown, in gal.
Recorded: 103792.8 gal
